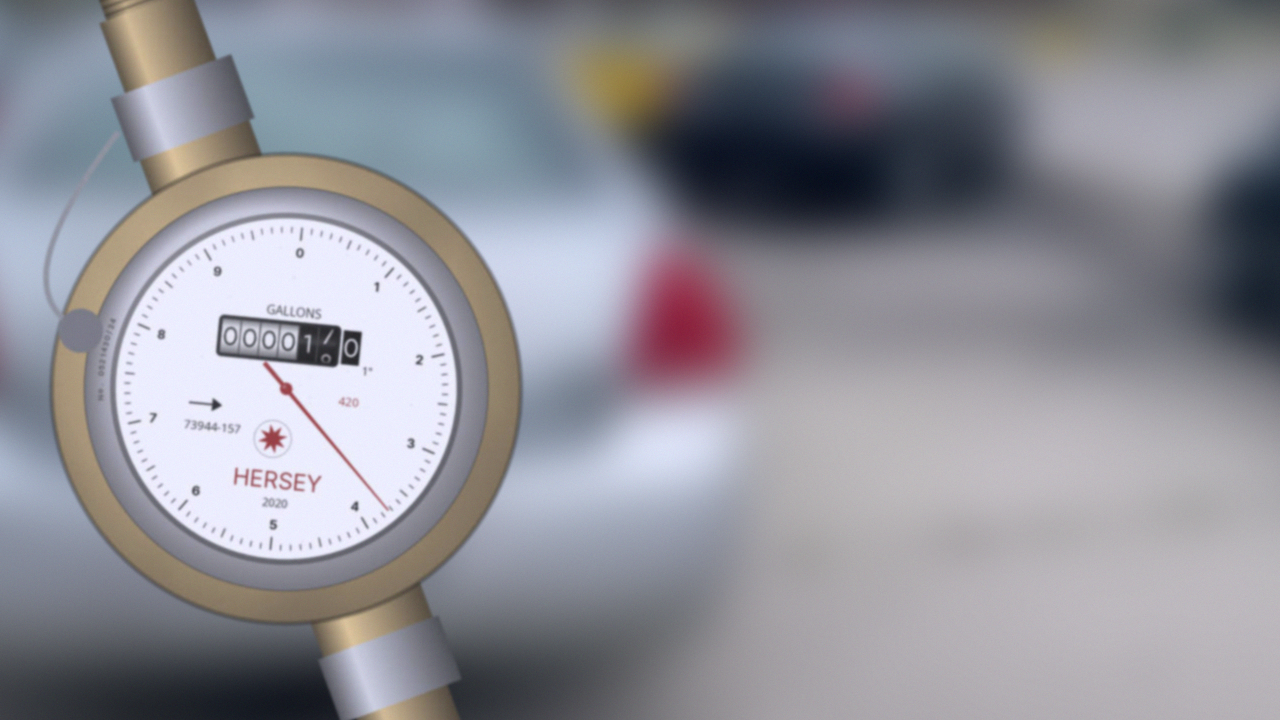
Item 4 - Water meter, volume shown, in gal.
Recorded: 173.7 gal
